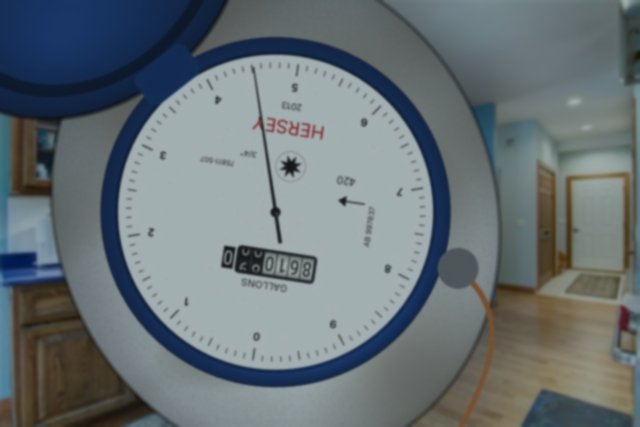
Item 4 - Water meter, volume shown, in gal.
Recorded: 8610894.5 gal
